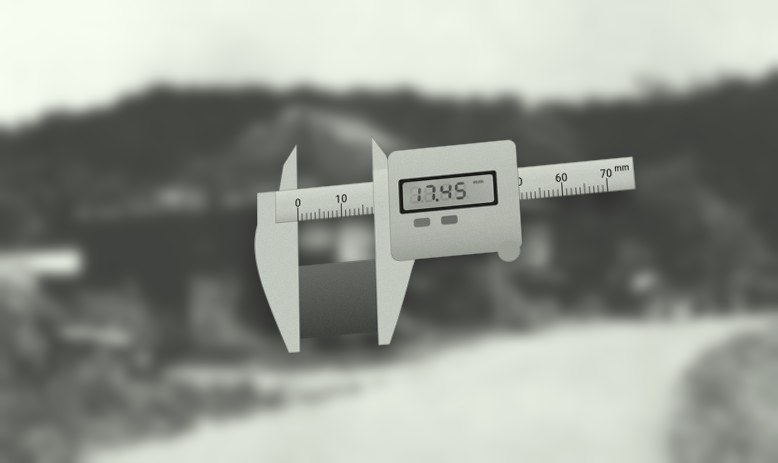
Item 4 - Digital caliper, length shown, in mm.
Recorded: 17.45 mm
